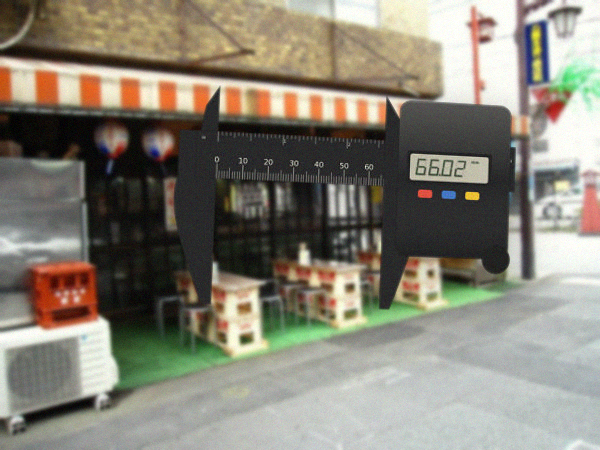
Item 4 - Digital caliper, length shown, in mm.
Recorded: 66.02 mm
